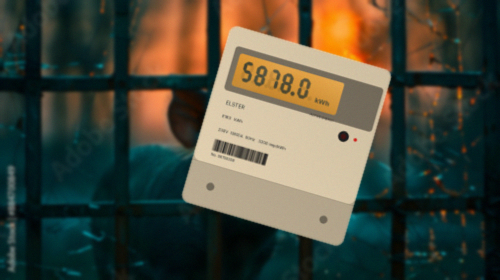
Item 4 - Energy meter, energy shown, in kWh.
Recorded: 5878.0 kWh
